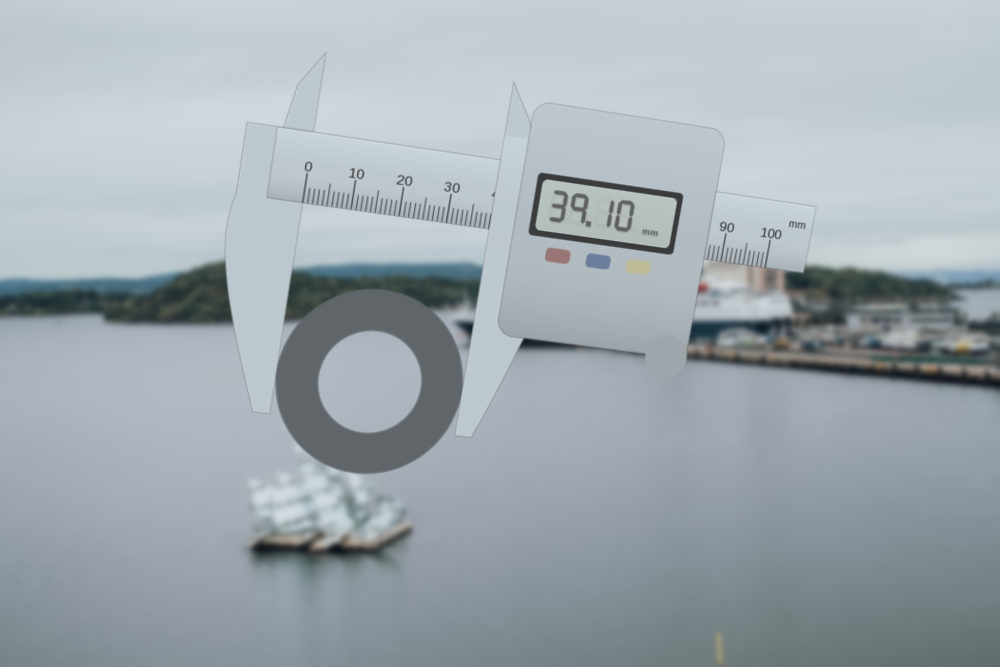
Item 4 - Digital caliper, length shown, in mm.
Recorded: 39.10 mm
